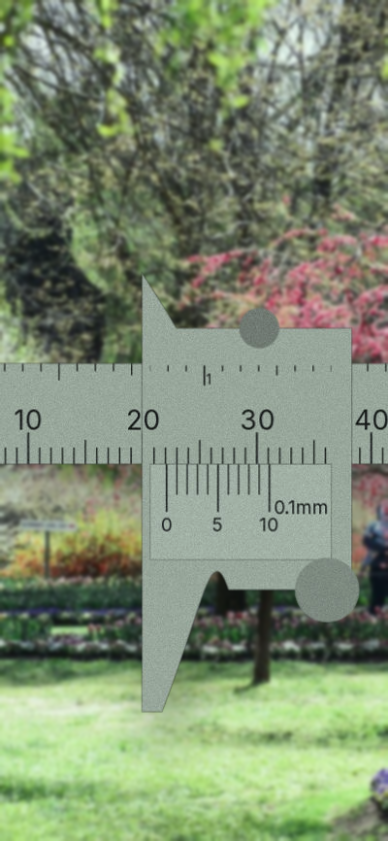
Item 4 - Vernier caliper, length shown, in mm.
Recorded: 22.1 mm
